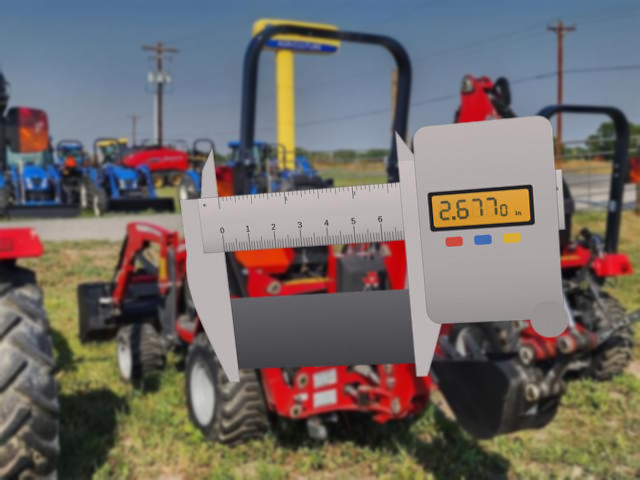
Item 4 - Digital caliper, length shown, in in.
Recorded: 2.6770 in
